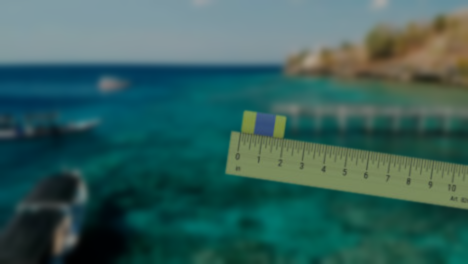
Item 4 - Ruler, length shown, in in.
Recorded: 2 in
